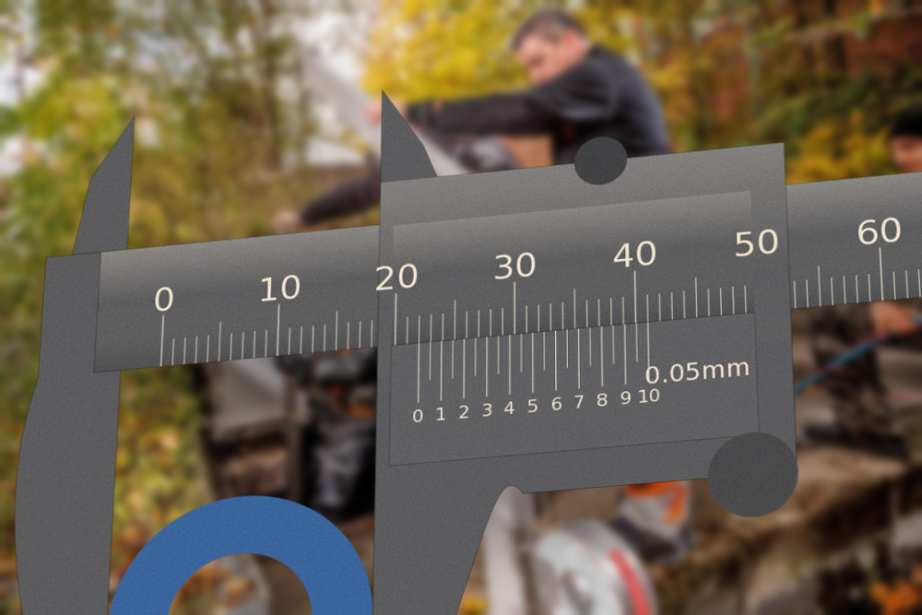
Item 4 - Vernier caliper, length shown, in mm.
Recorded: 22.0 mm
